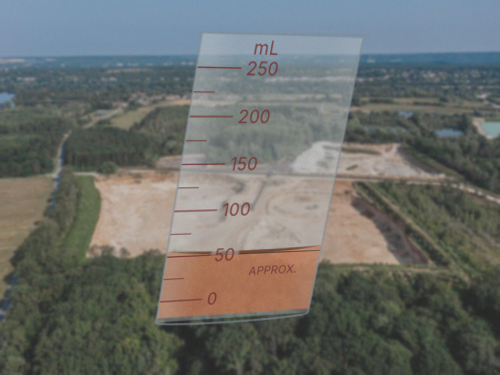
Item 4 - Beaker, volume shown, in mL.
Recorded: 50 mL
